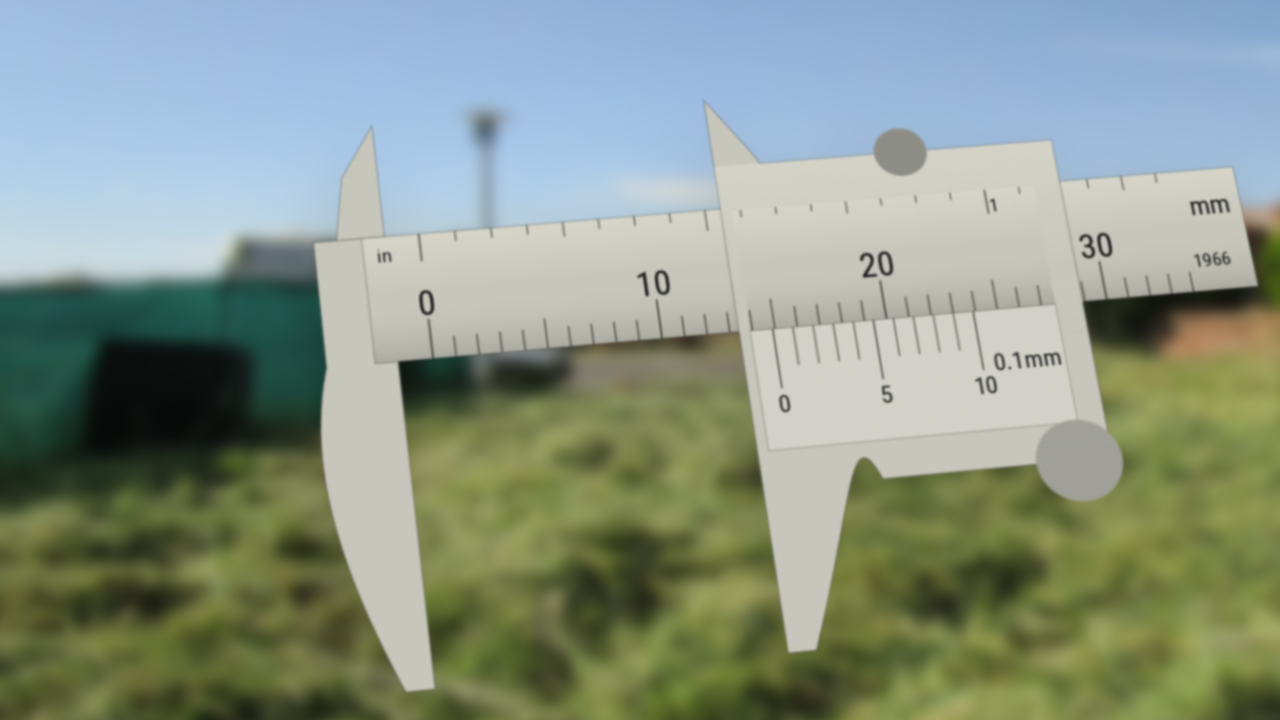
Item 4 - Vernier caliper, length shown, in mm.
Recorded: 14.9 mm
